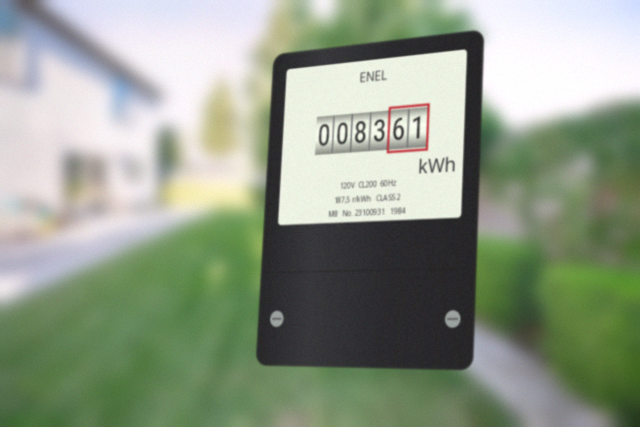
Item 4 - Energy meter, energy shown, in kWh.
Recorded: 83.61 kWh
